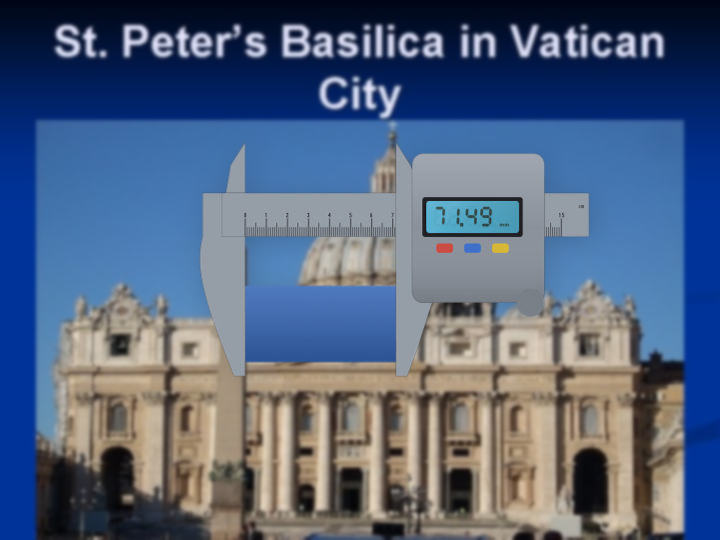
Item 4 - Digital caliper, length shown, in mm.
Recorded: 71.49 mm
